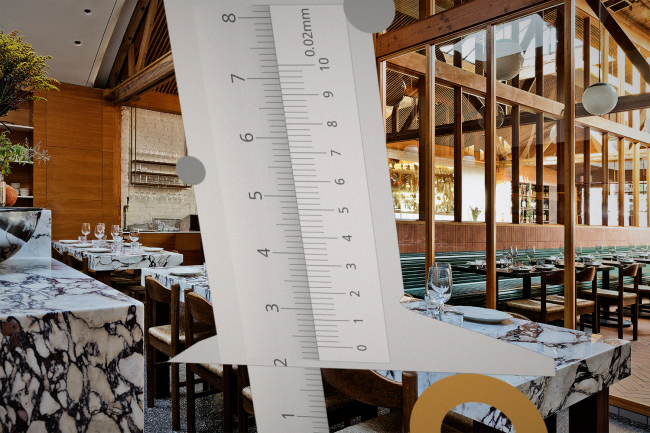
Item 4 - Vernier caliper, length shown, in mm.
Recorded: 23.2 mm
